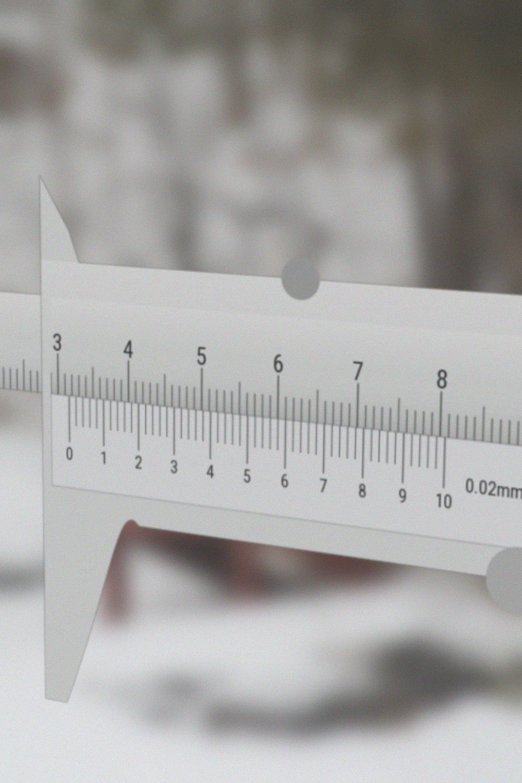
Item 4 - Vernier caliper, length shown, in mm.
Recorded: 31.6 mm
